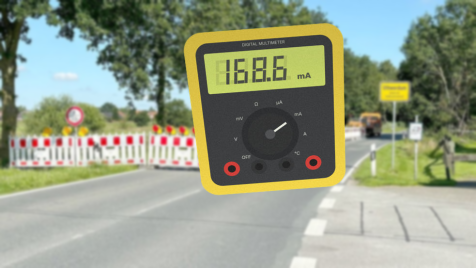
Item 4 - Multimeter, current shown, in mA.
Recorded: 168.6 mA
